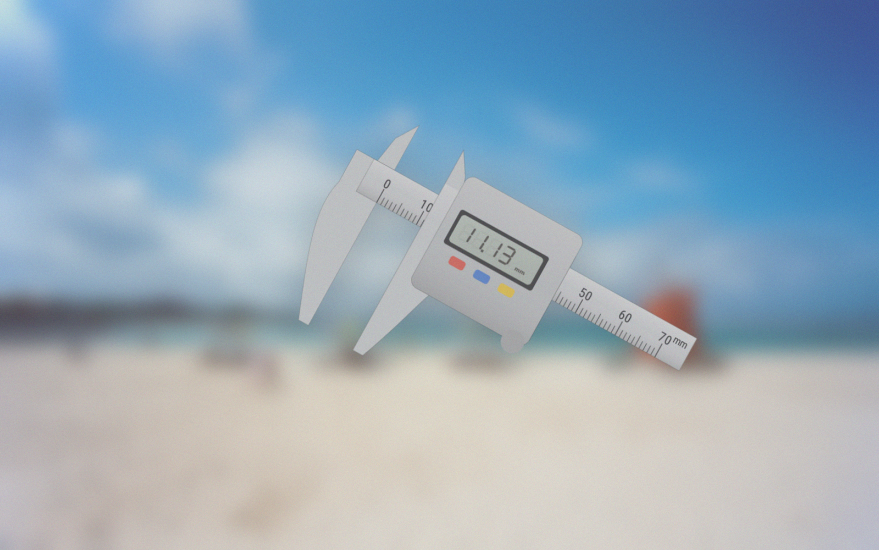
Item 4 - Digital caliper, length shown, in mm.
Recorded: 11.13 mm
